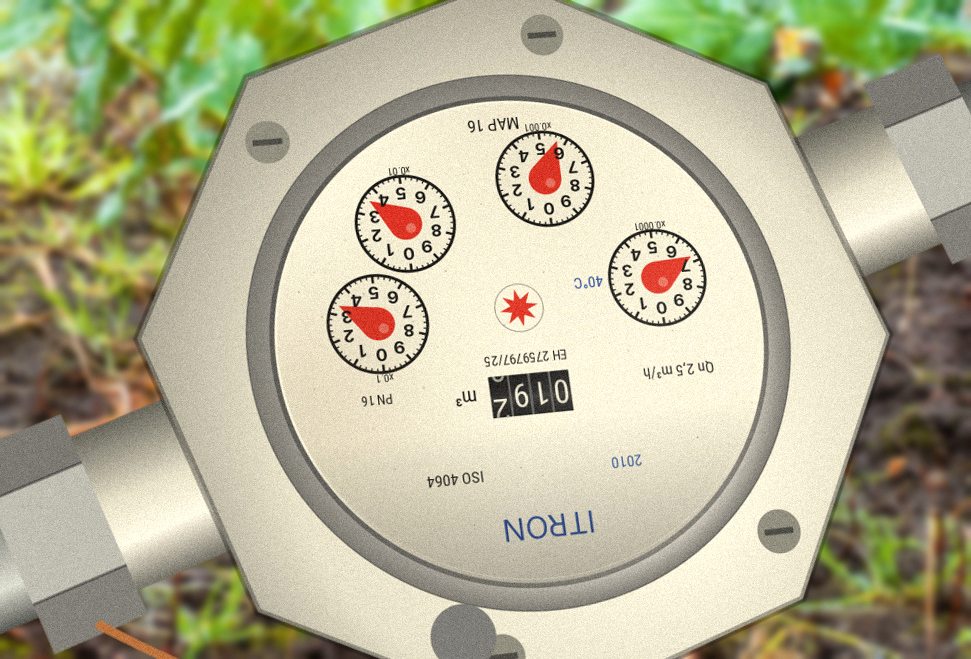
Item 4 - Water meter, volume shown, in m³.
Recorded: 192.3356 m³
